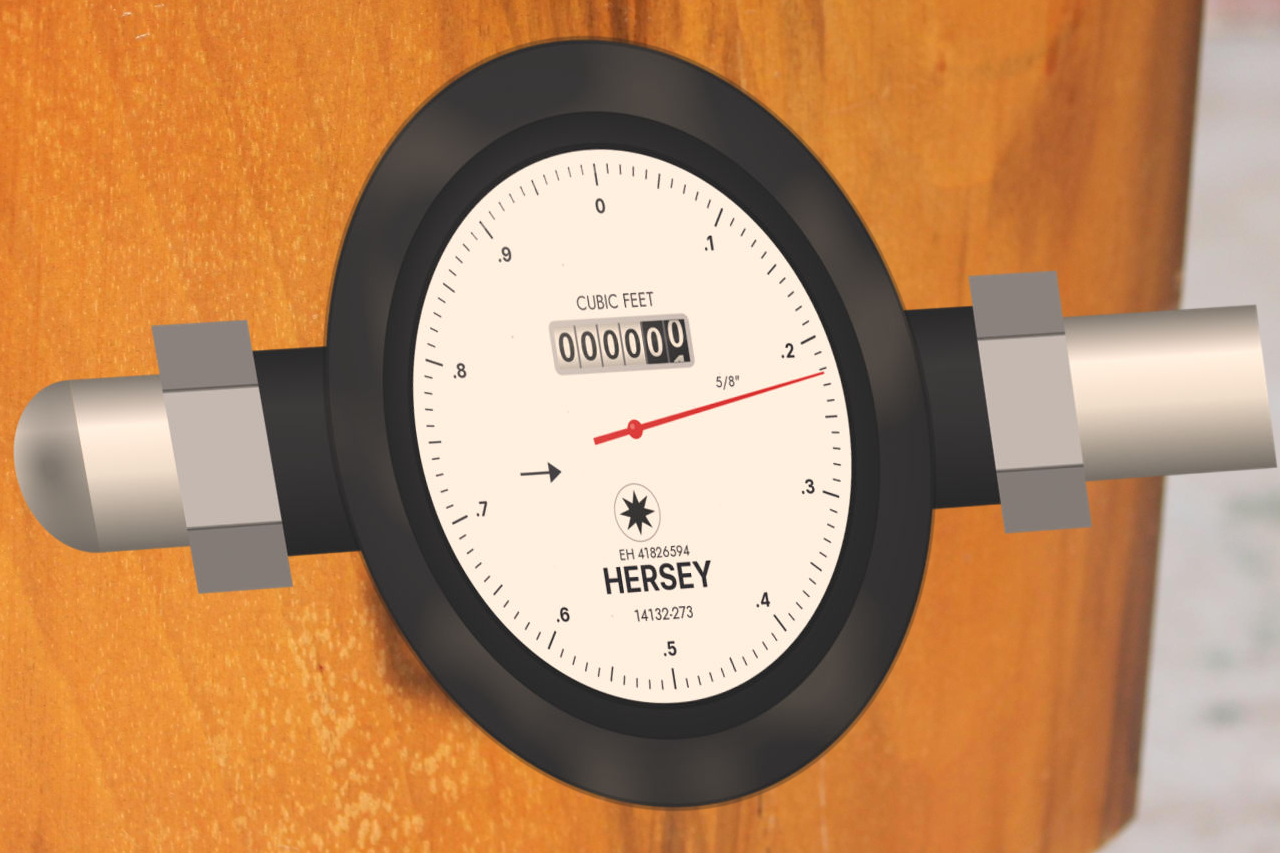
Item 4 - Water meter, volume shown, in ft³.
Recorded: 0.22 ft³
